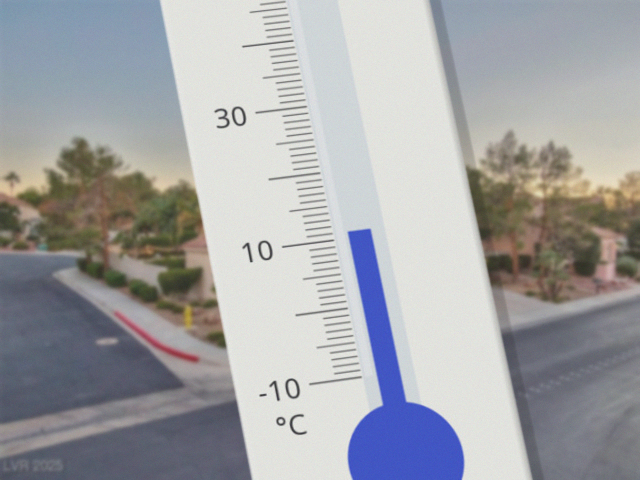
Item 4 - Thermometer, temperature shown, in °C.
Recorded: 11 °C
